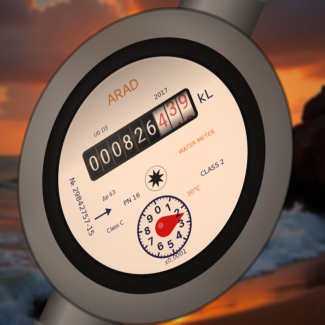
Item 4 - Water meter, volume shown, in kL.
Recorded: 826.4392 kL
